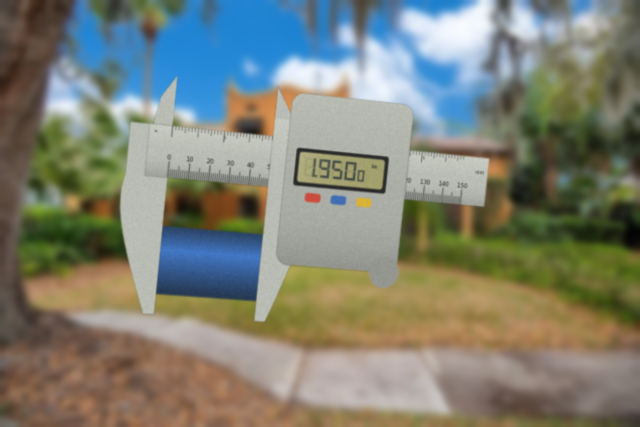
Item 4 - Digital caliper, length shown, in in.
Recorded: 1.9500 in
